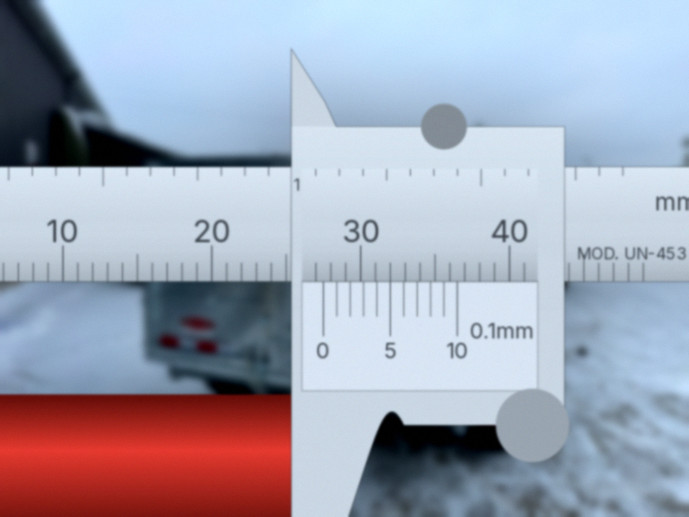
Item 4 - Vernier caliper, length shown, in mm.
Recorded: 27.5 mm
